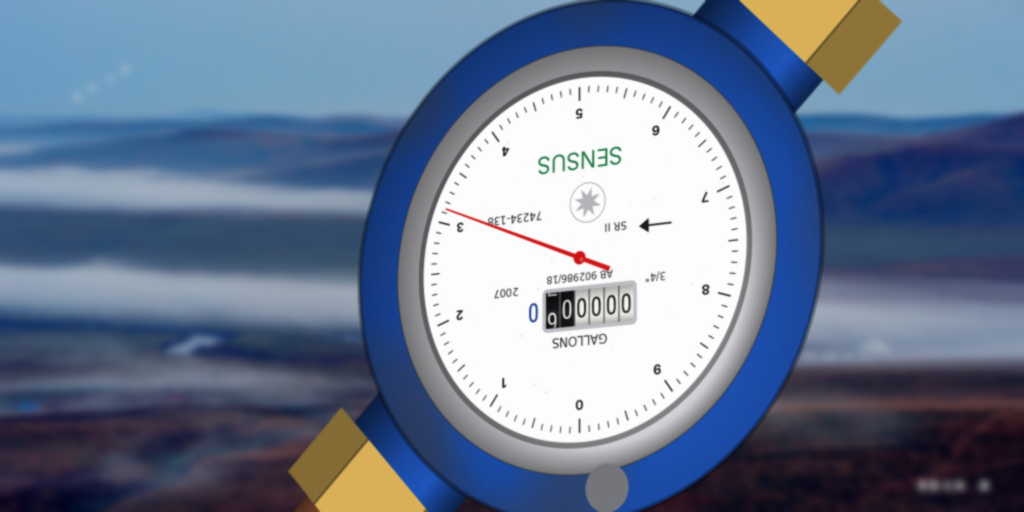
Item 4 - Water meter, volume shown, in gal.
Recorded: 63.1 gal
